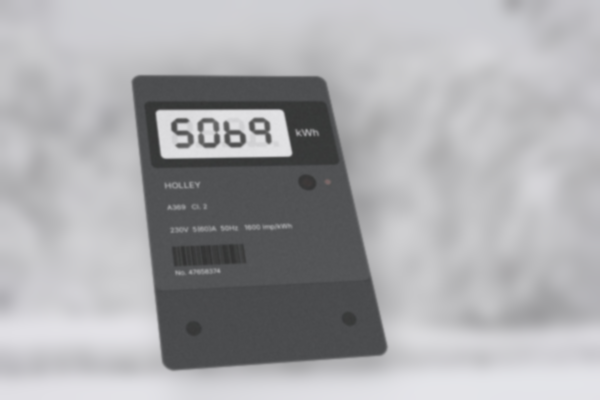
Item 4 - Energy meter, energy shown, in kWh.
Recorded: 5069 kWh
